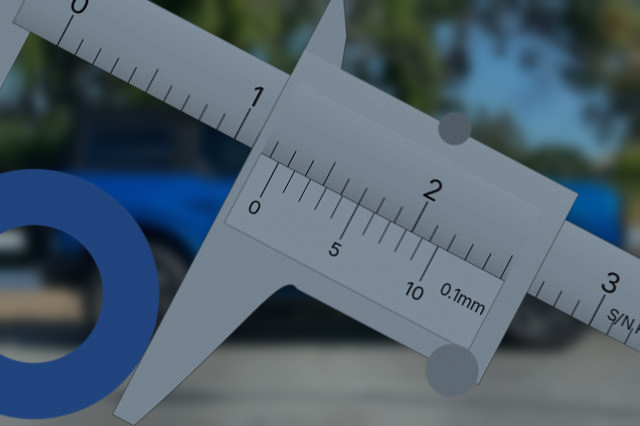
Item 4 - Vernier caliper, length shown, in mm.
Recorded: 12.5 mm
